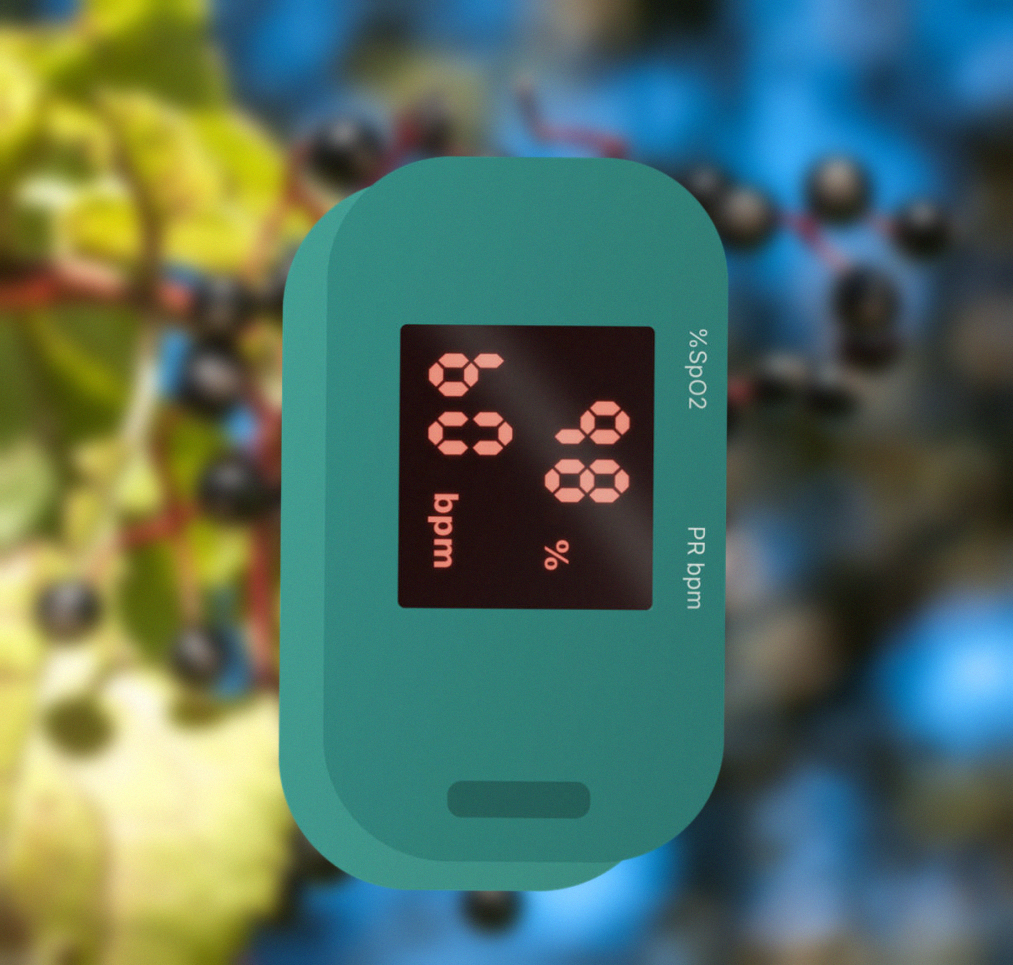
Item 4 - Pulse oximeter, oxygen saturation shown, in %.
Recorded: 98 %
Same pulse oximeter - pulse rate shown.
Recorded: 60 bpm
